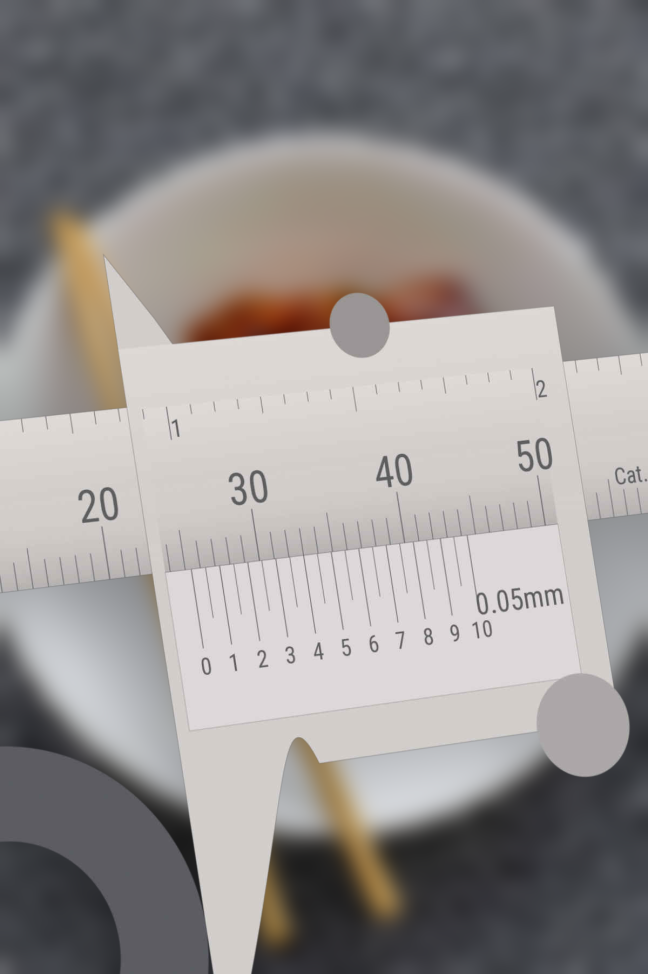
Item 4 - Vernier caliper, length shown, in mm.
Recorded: 25.4 mm
